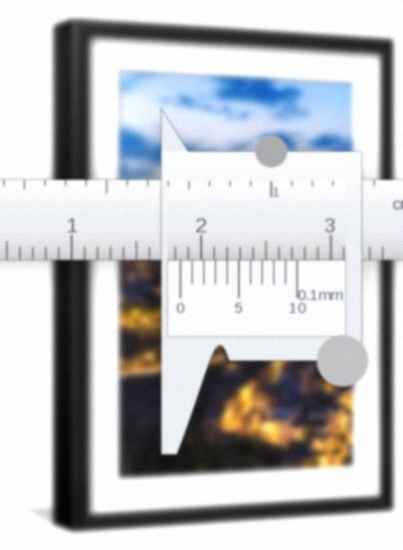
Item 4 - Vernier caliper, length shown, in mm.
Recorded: 18.4 mm
